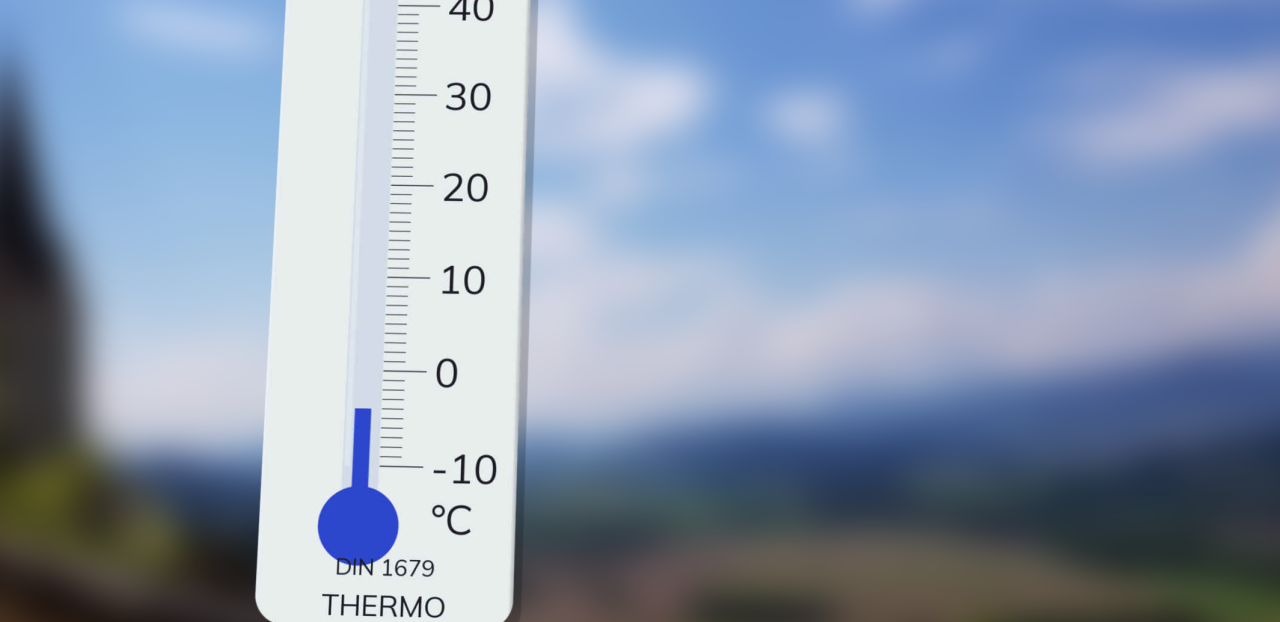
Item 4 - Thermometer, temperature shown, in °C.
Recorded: -4 °C
